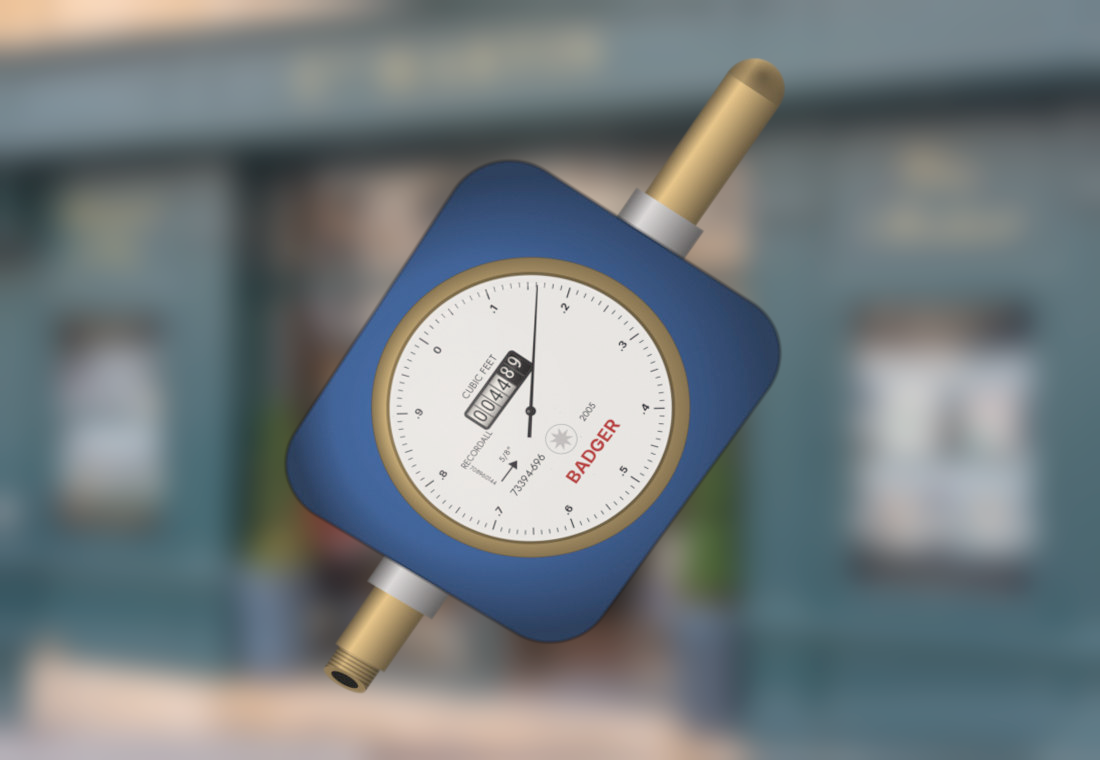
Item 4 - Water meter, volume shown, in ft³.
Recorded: 4489.16 ft³
